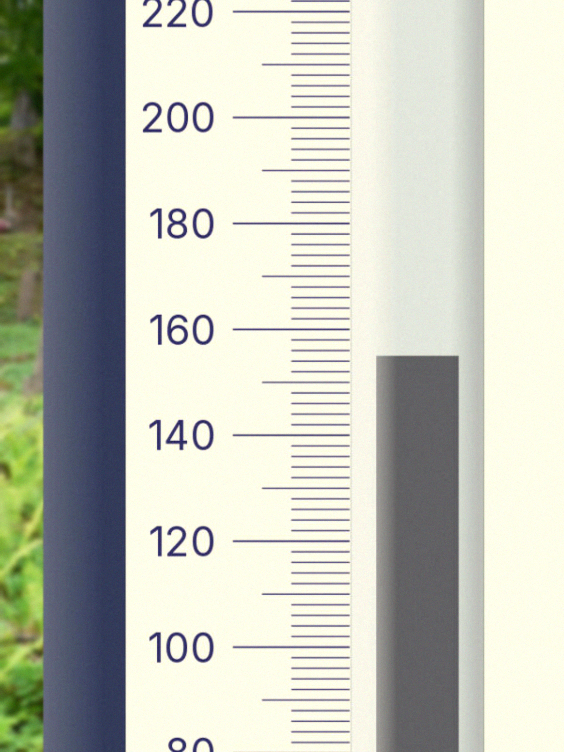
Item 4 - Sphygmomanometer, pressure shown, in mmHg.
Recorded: 155 mmHg
